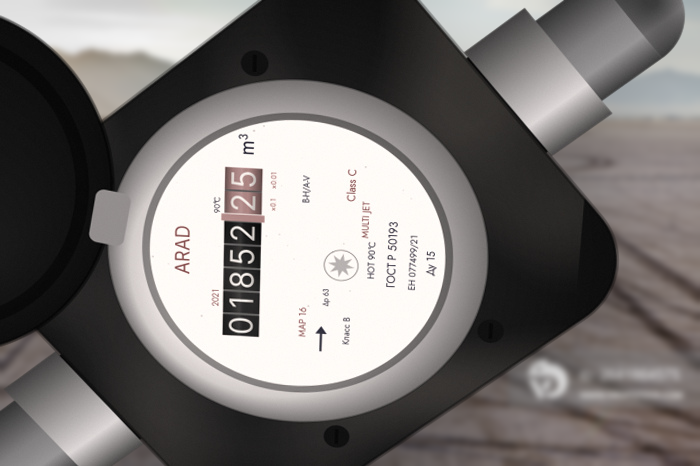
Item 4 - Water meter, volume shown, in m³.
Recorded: 1852.25 m³
